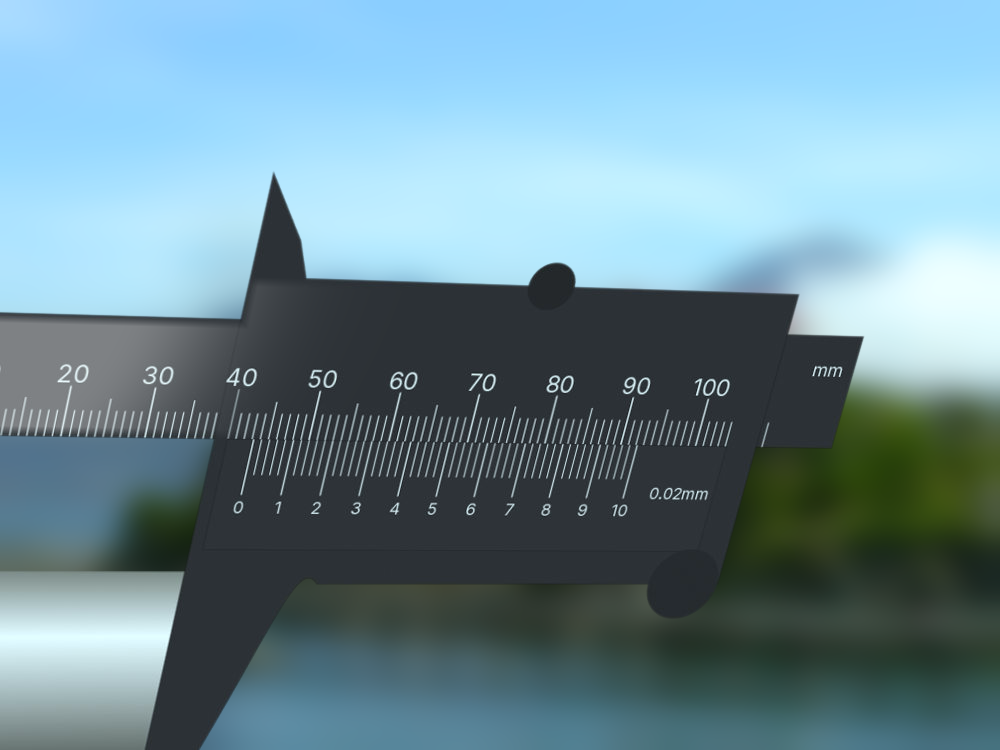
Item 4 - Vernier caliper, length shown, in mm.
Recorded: 43.2 mm
